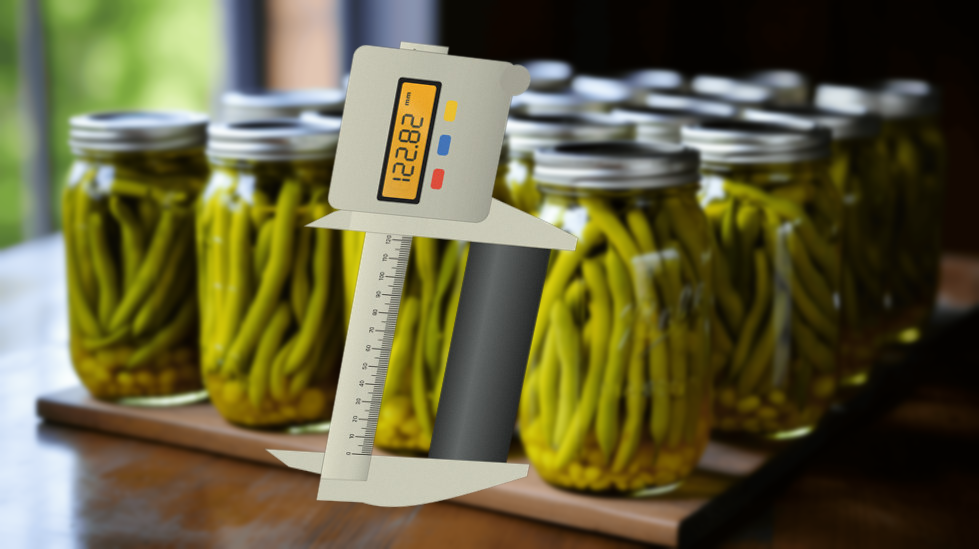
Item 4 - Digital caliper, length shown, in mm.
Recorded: 122.82 mm
